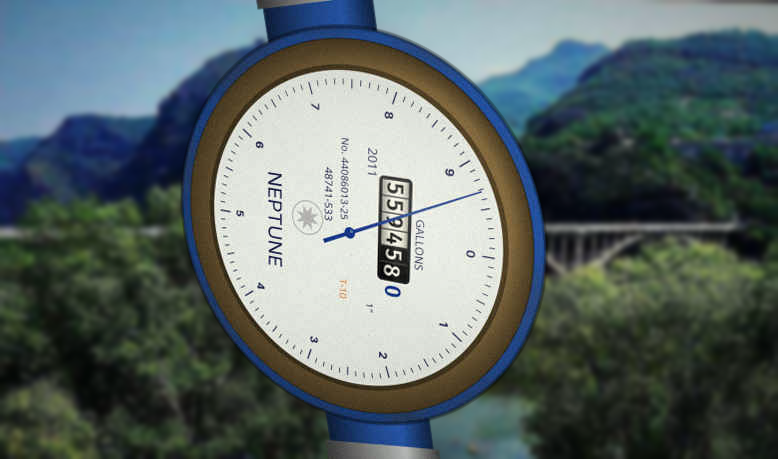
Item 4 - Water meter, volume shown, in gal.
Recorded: 5594579.3 gal
